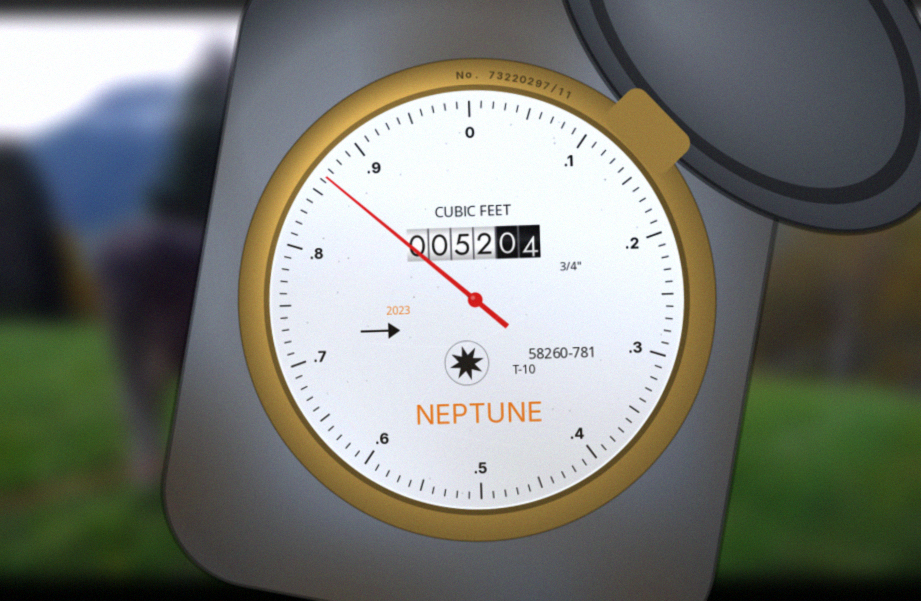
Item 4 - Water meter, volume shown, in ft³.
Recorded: 5203.86 ft³
